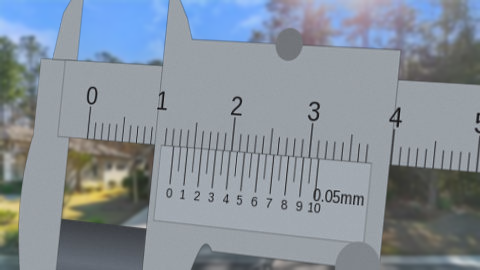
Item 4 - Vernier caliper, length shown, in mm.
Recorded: 12.2 mm
